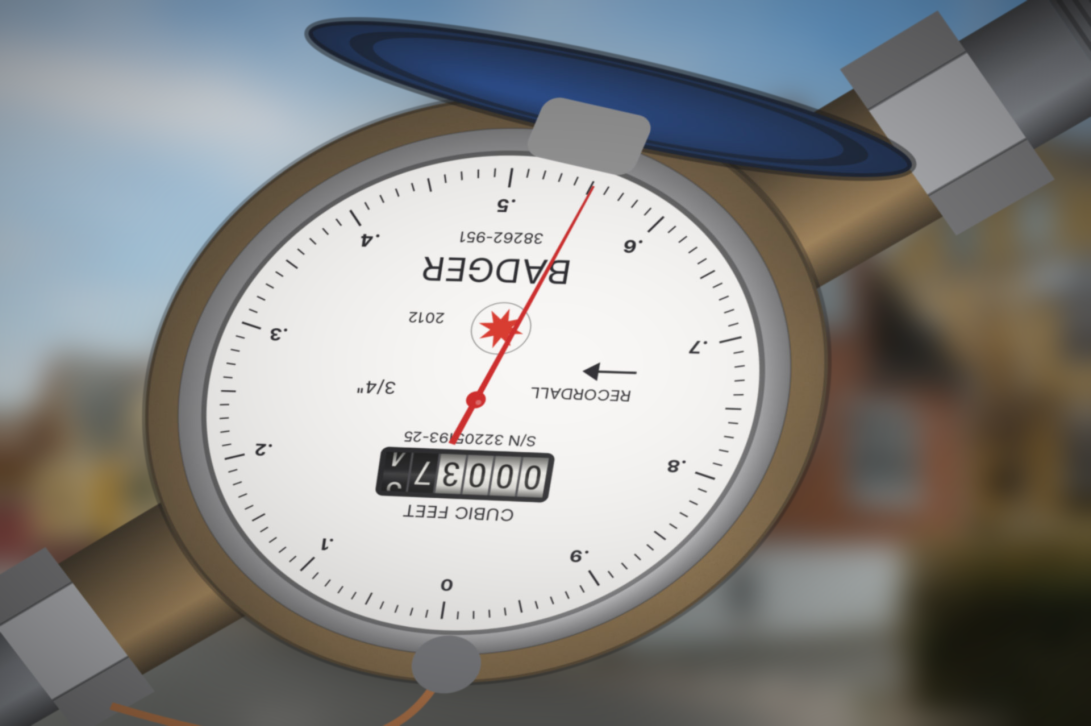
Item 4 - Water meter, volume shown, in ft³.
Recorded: 373.55 ft³
